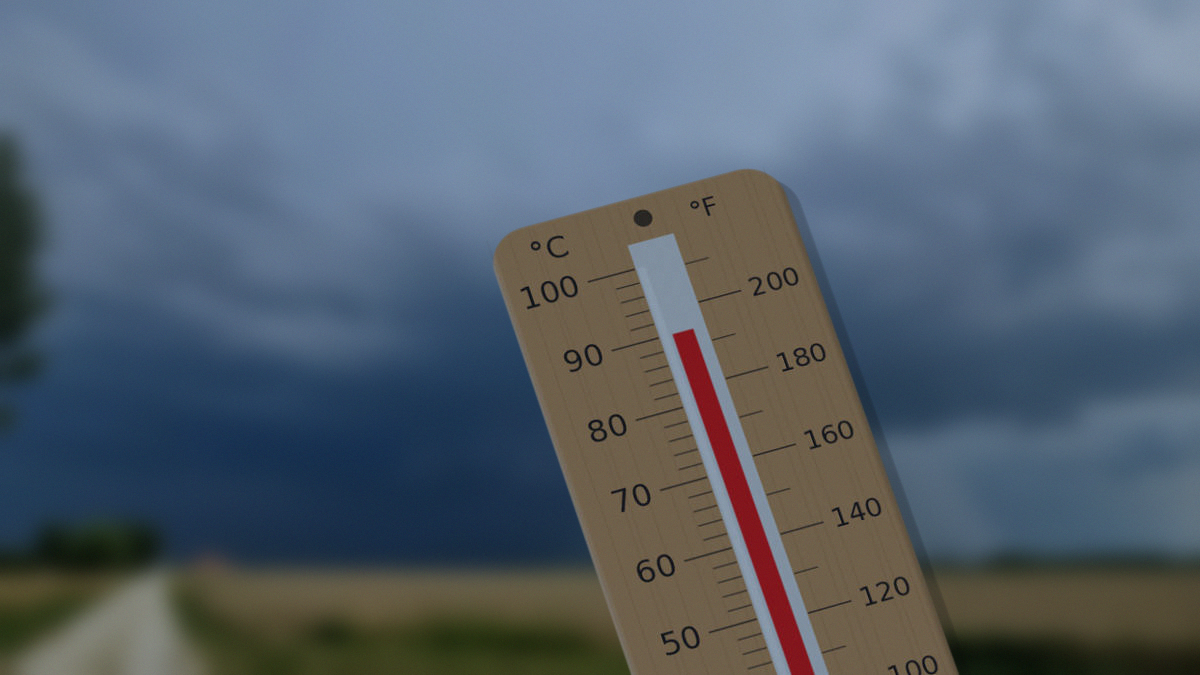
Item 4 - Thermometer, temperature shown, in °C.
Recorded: 90 °C
